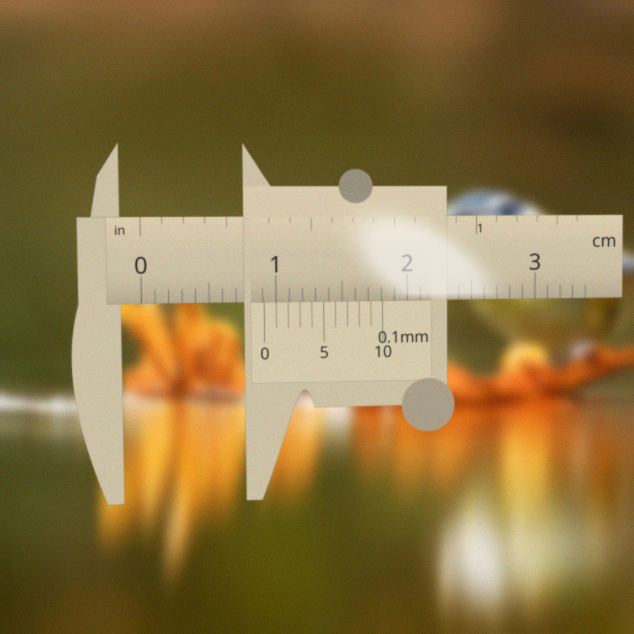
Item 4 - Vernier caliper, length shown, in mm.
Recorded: 9.1 mm
